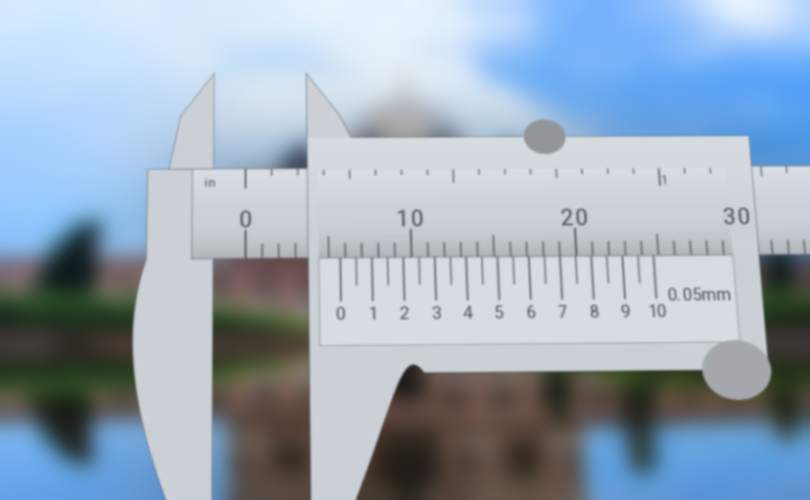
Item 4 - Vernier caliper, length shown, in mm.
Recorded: 5.7 mm
